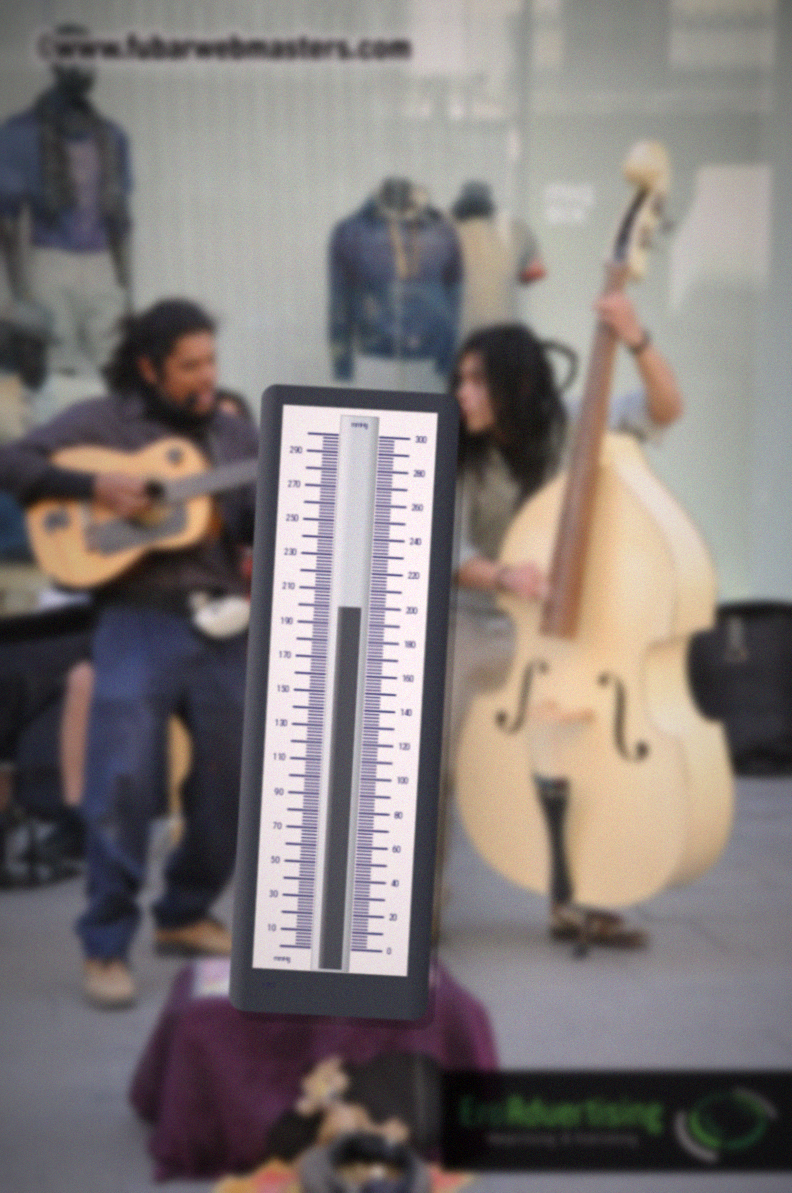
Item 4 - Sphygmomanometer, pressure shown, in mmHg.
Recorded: 200 mmHg
